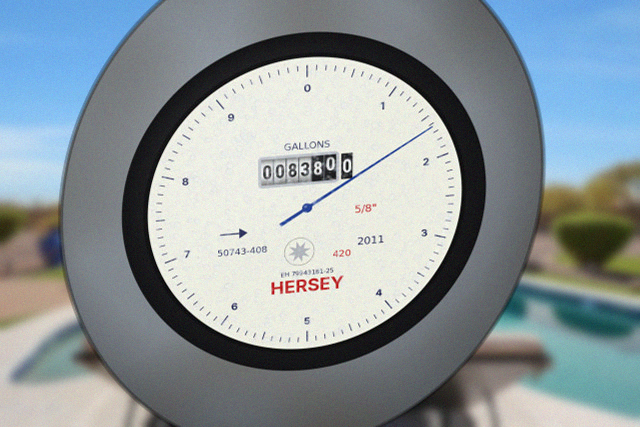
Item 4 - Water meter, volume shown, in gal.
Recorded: 83801.6 gal
